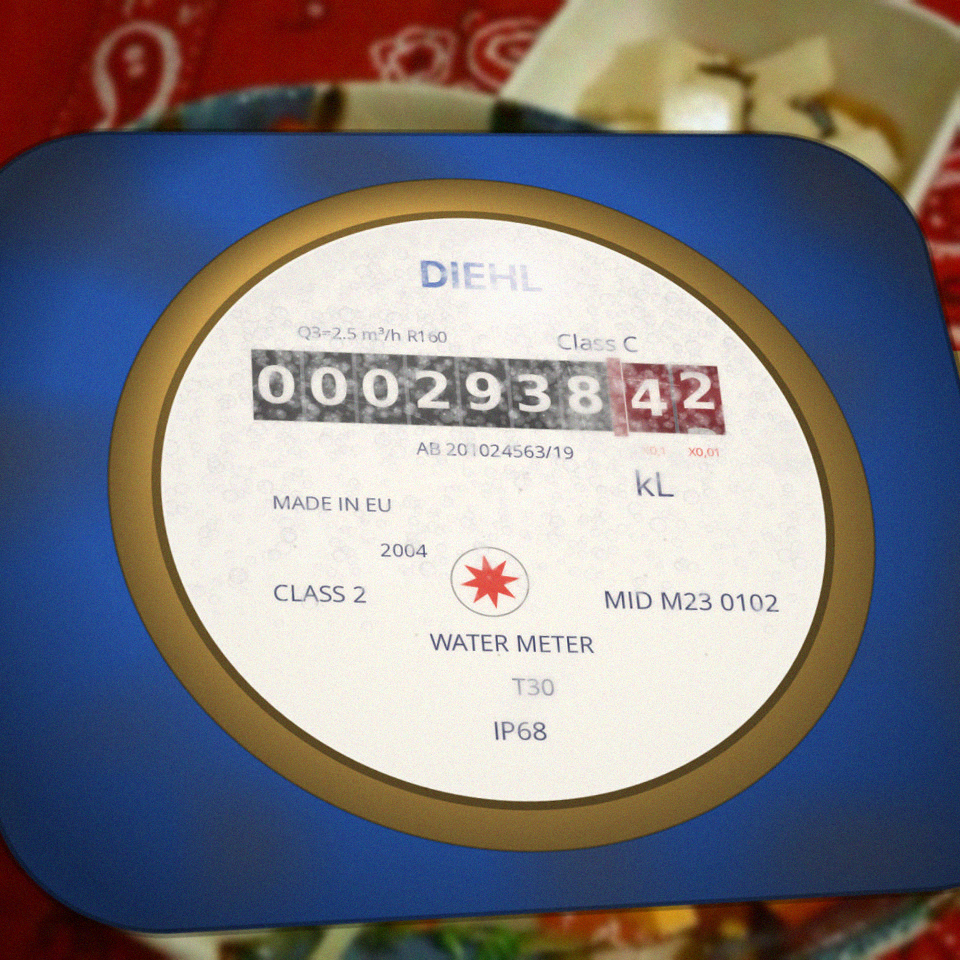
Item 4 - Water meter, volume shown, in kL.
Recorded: 2938.42 kL
